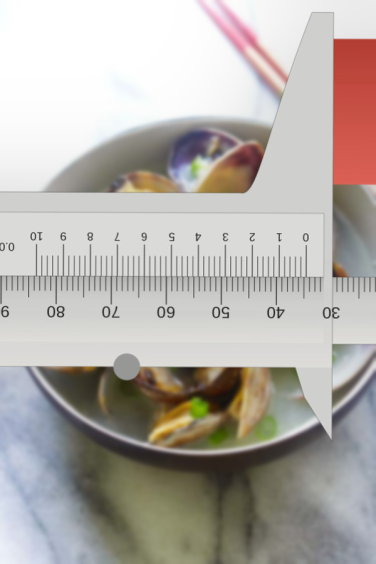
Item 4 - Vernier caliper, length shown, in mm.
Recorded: 34.6 mm
